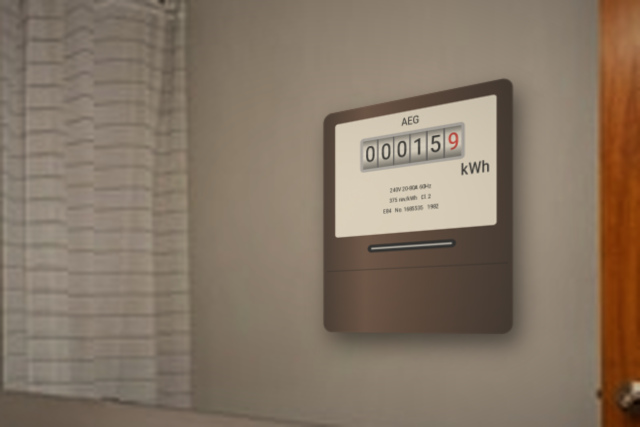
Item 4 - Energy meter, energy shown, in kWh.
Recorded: 15.9 kWh
